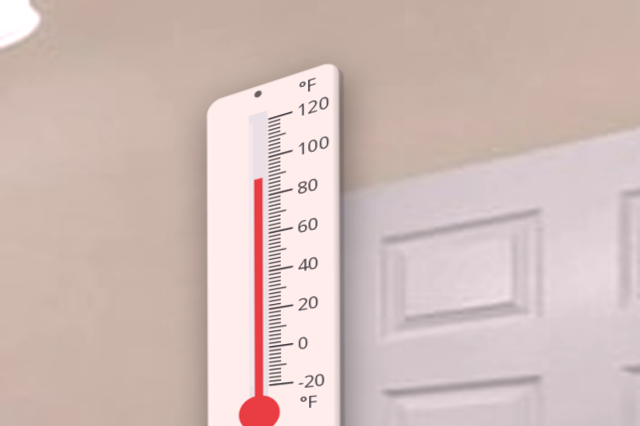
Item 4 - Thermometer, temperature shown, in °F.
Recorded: 90 °F
